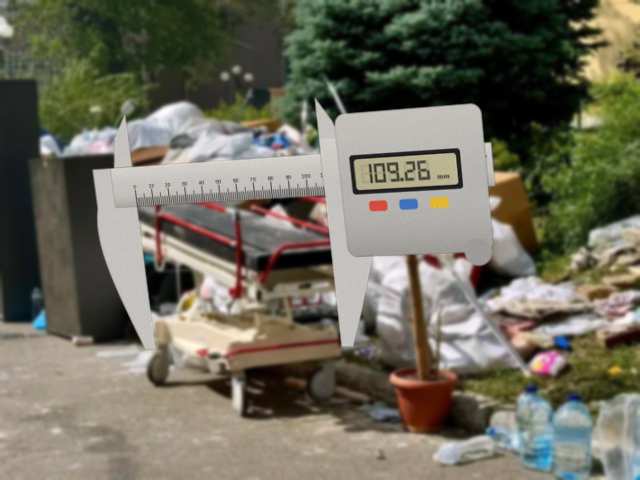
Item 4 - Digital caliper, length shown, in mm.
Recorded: 109.26 mm
